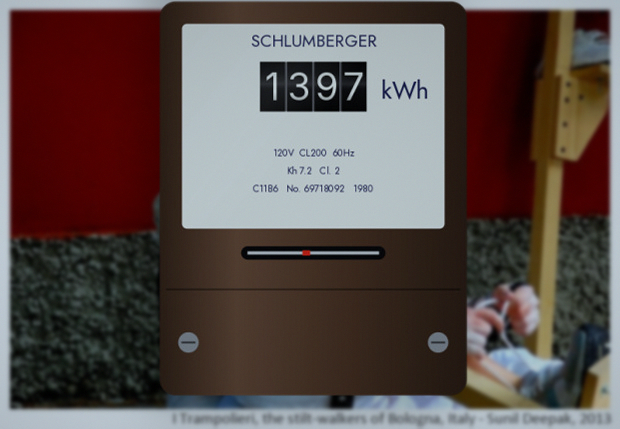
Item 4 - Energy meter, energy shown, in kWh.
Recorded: 1397 kWh
